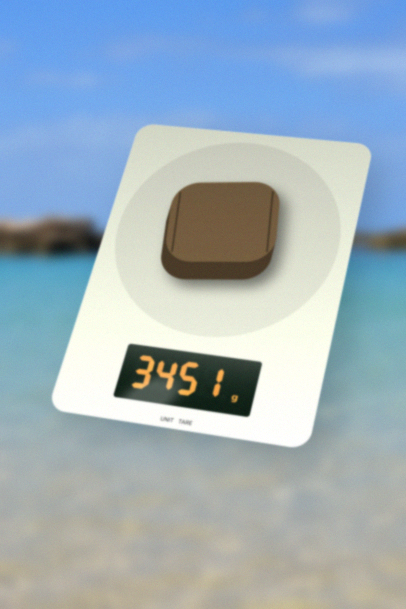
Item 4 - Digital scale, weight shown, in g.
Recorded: 3451 g
